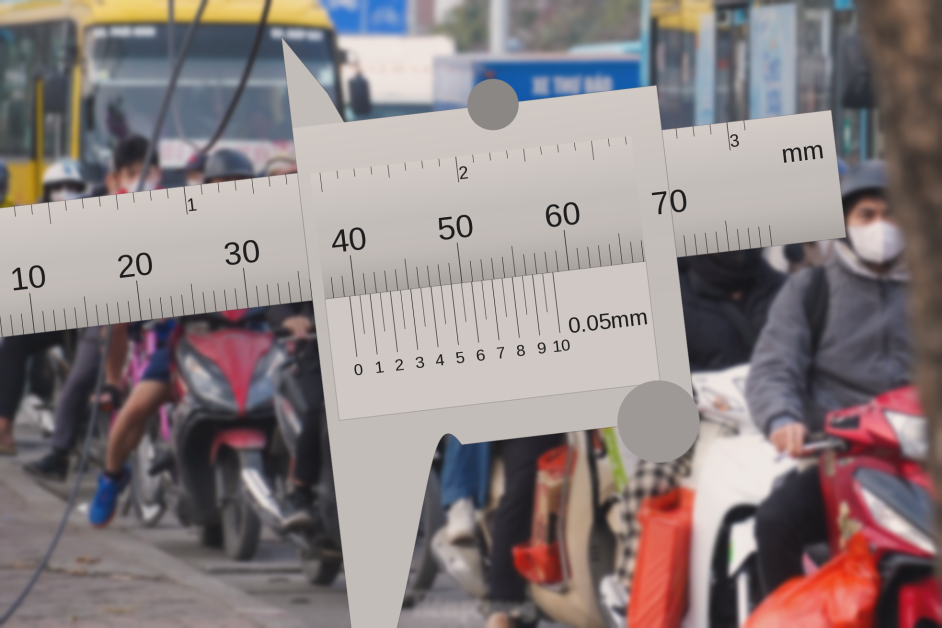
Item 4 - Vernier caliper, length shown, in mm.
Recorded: 39.5 mm
